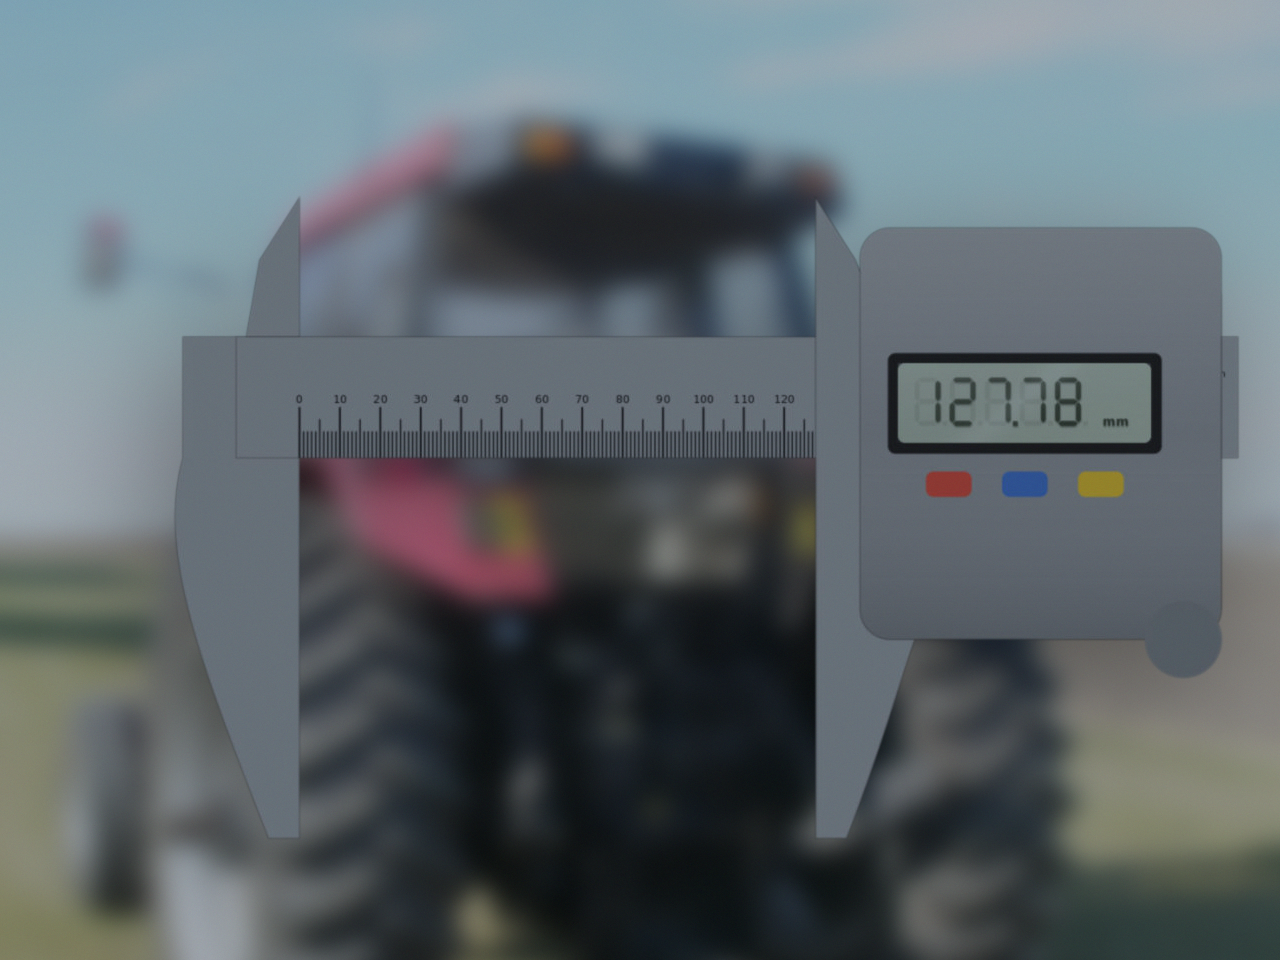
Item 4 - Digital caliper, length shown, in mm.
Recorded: 127.78 mm
